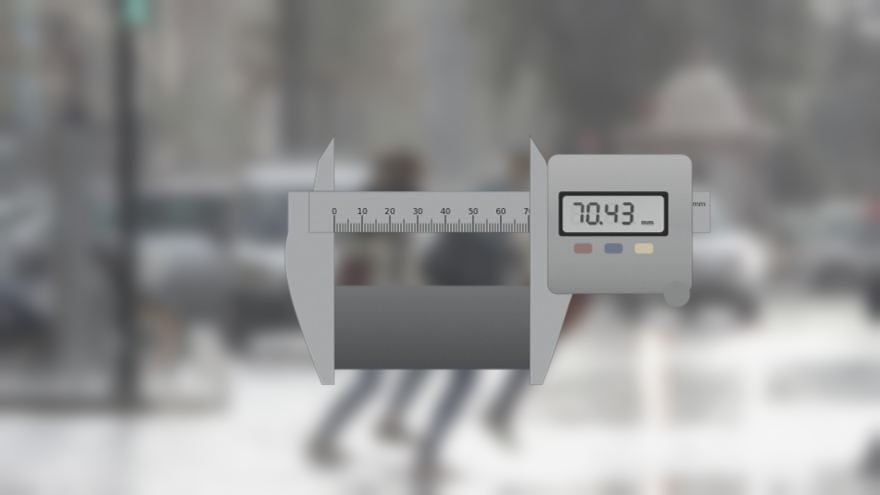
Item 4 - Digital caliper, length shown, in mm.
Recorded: 70.43 mm
